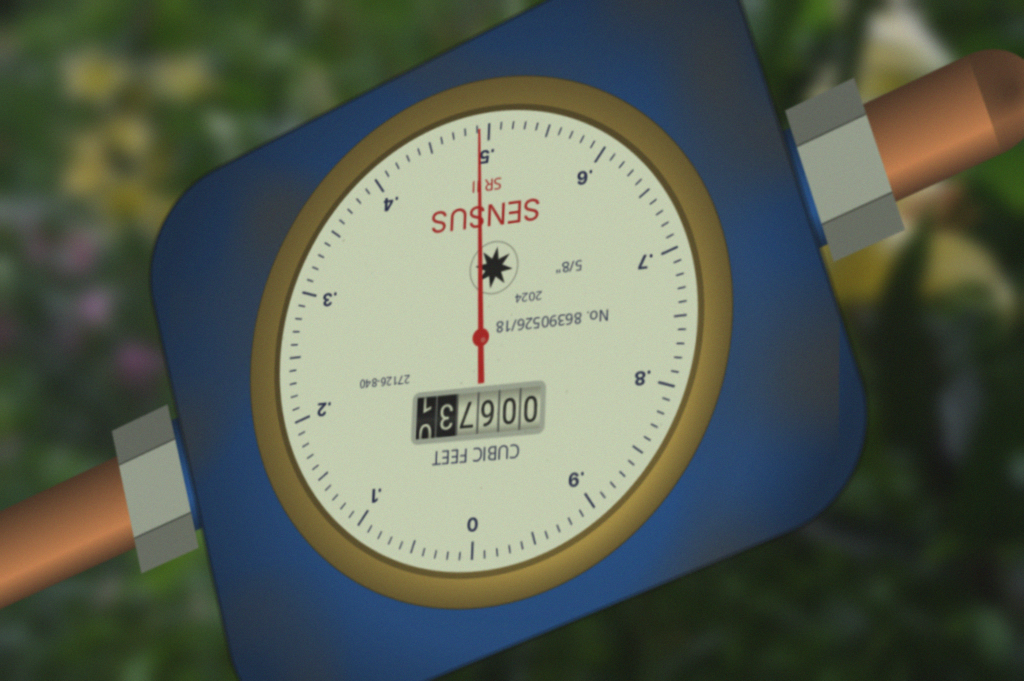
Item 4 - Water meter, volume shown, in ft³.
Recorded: 6730.49 ft³
